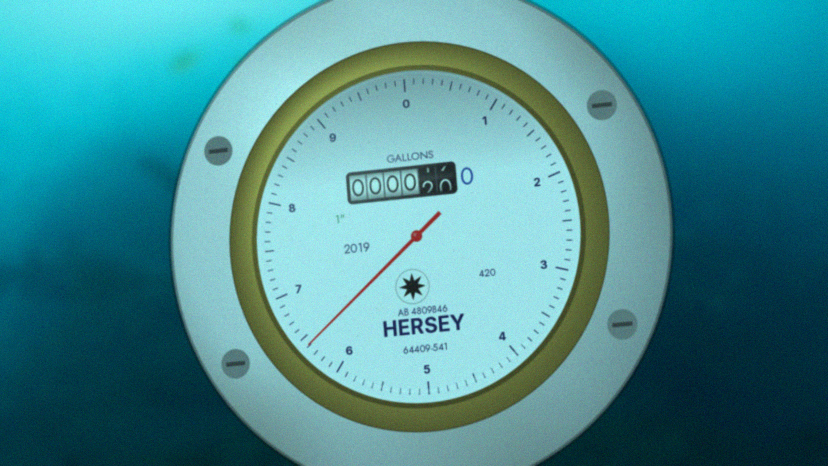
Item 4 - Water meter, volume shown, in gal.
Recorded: 196.4 gal
